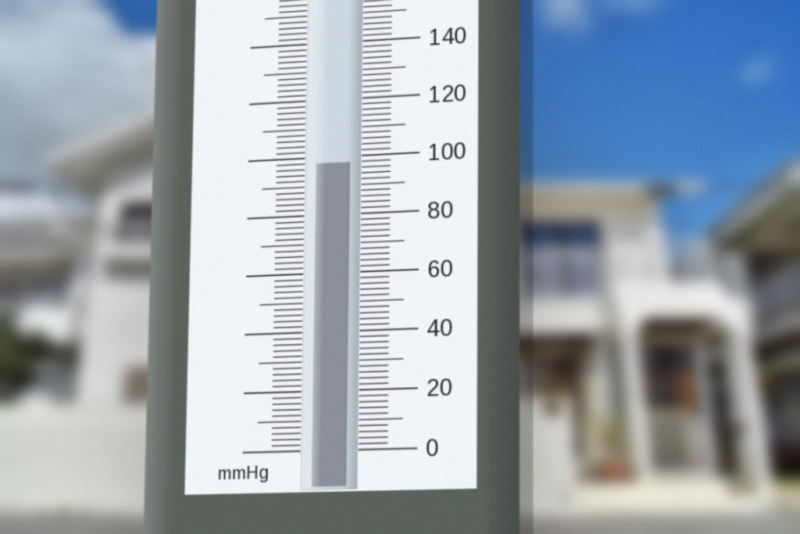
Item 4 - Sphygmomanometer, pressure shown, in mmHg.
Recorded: 98 mmHg
